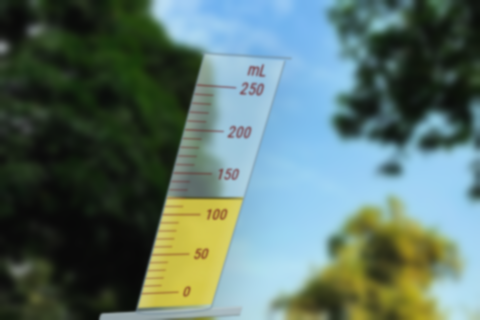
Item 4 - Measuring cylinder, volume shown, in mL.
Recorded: 120 mL
